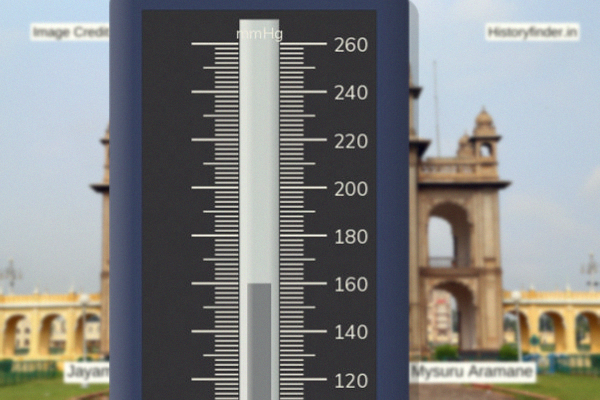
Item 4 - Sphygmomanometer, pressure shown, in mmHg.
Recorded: 160 mmHg
